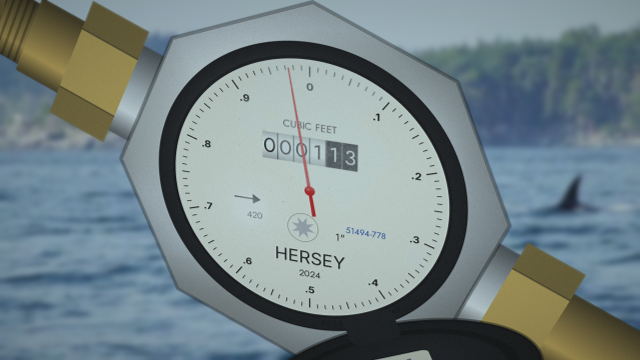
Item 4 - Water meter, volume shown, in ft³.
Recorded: 112.97 ft³
